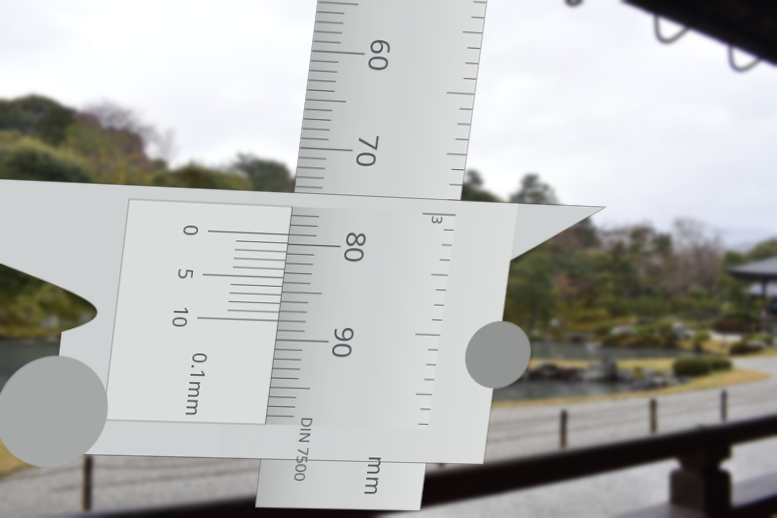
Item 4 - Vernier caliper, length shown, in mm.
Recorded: 79.0 mm
